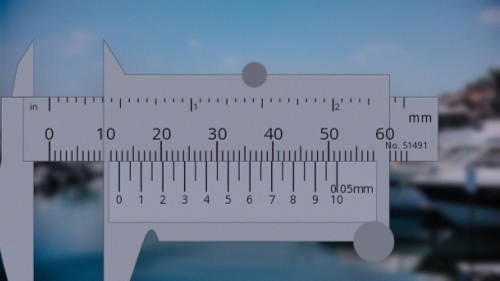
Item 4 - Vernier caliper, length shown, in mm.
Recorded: 12.5 mm
